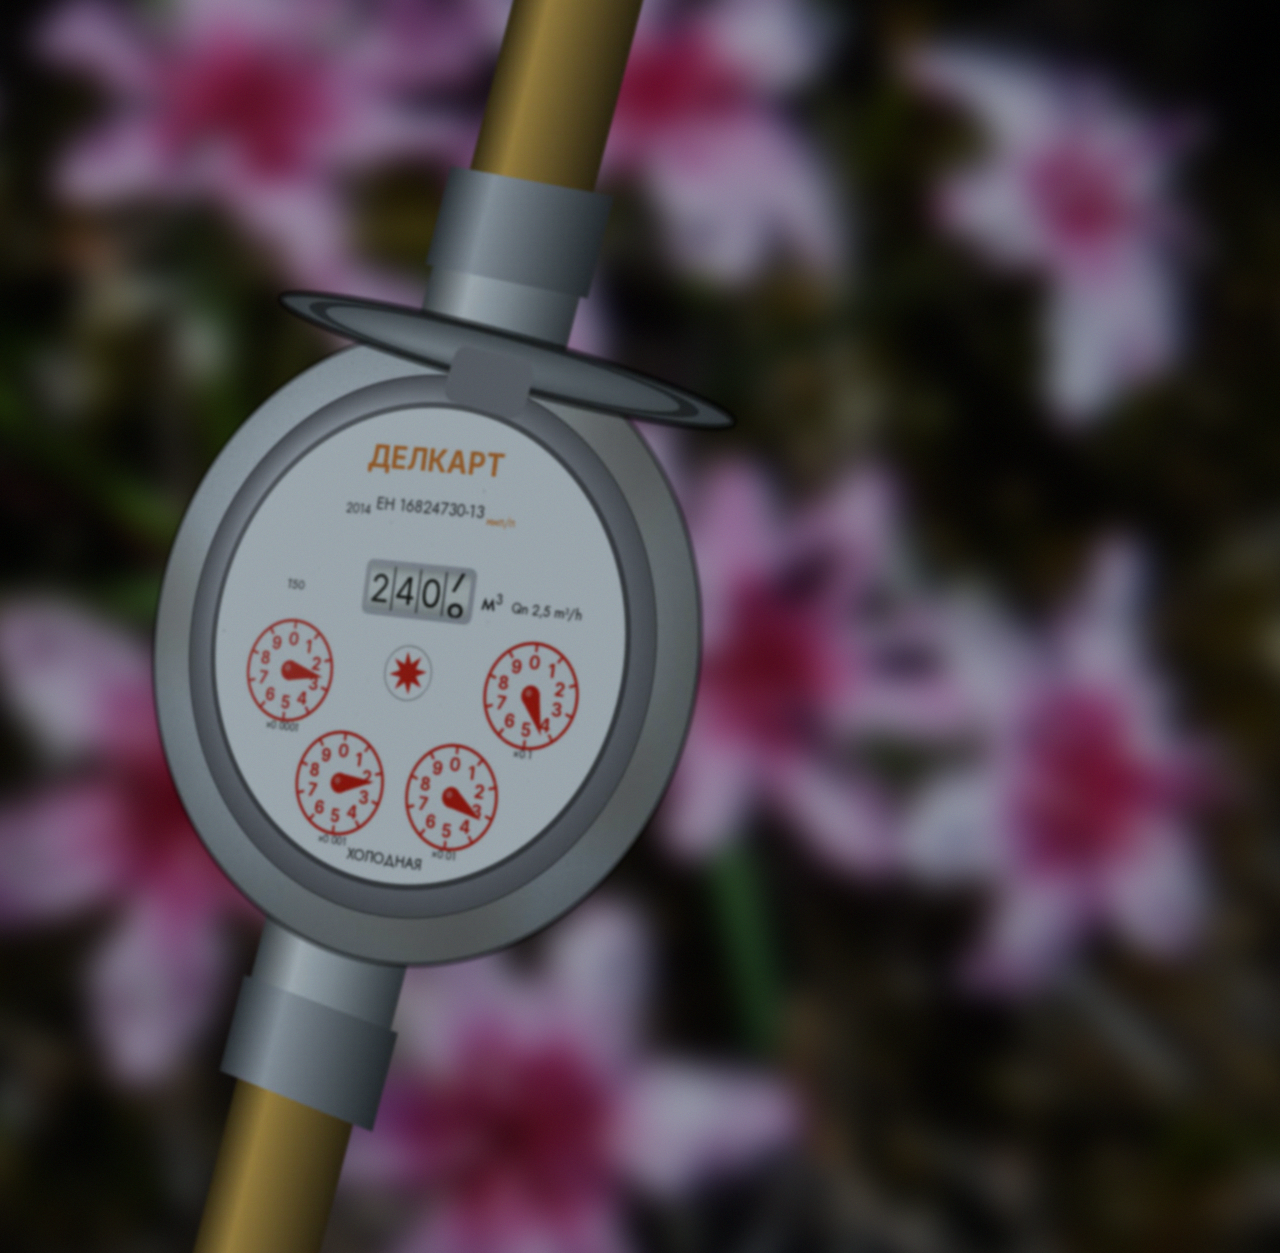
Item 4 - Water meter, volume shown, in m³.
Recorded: 2407.4322 m³
